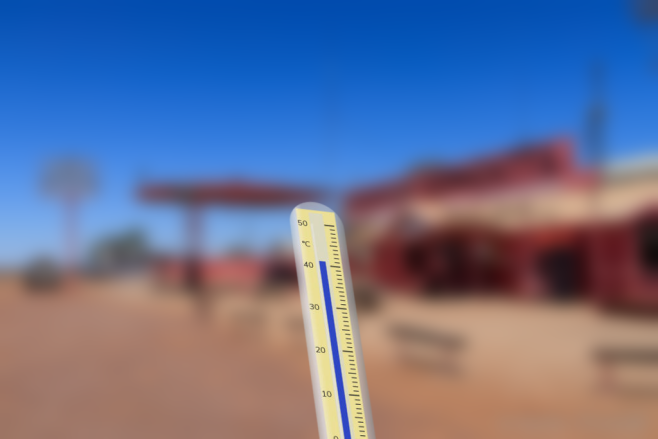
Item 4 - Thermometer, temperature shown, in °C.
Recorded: 41 °C
